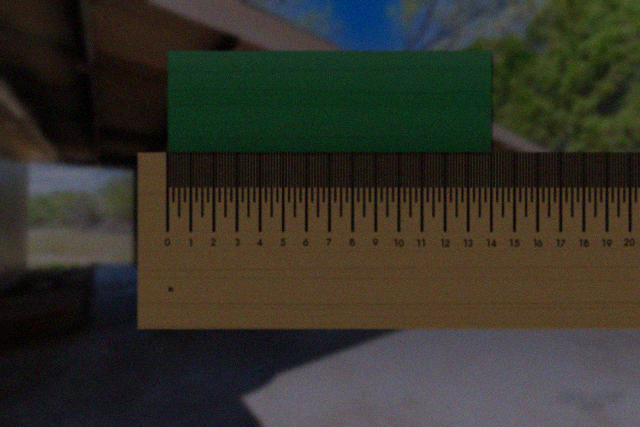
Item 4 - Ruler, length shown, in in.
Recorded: 14 in
